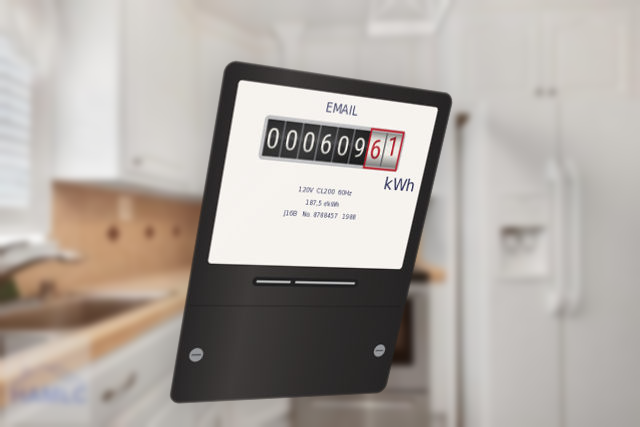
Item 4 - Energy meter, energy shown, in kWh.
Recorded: 609.61 kWh
